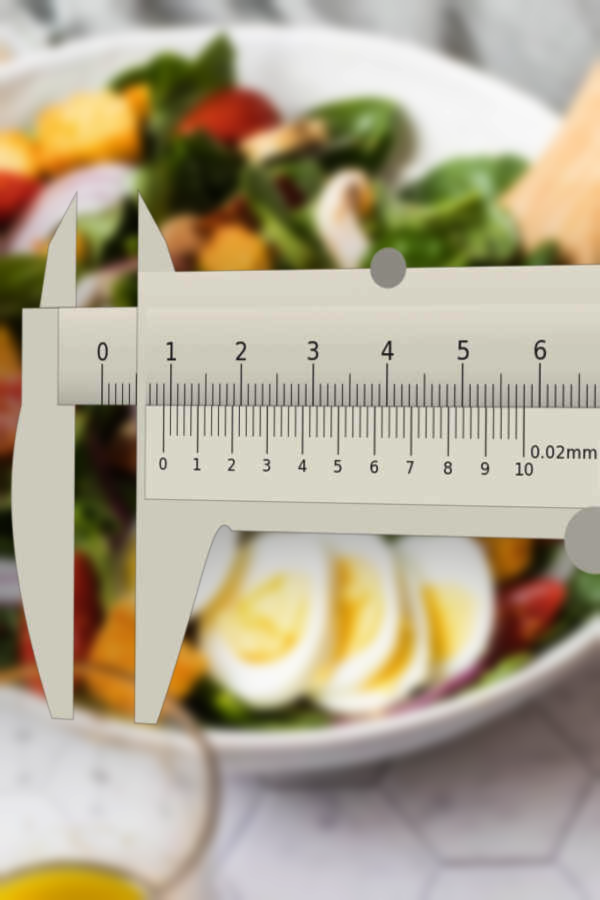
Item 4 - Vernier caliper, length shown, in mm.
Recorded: 9.0 mm
